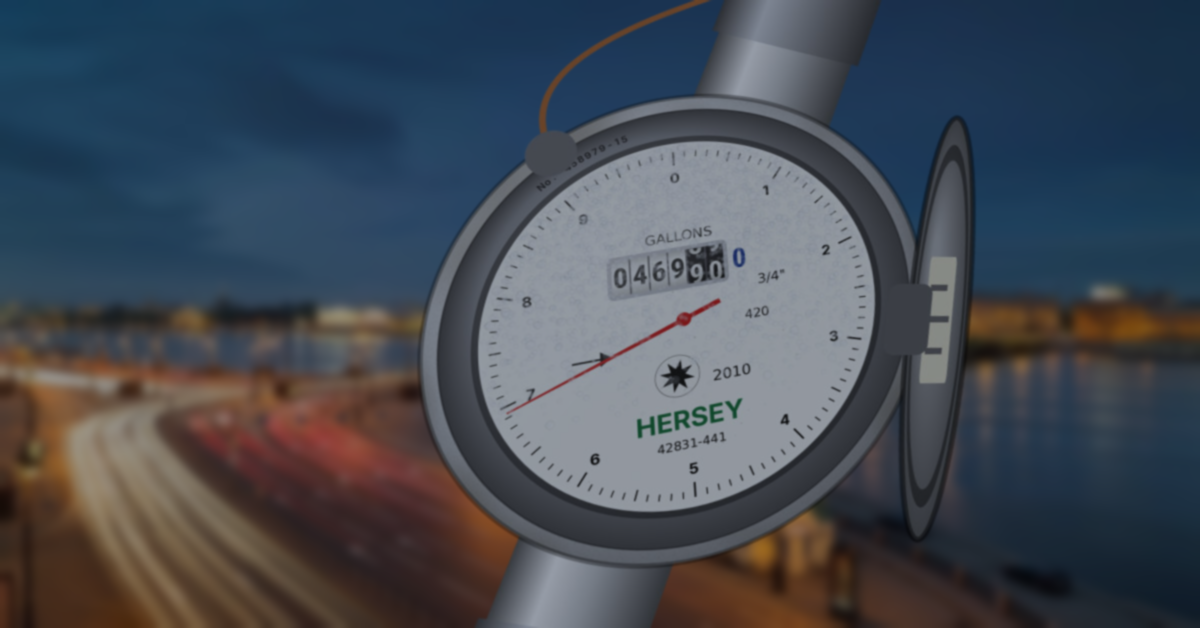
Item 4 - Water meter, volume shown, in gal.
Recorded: 469896.9 gal
